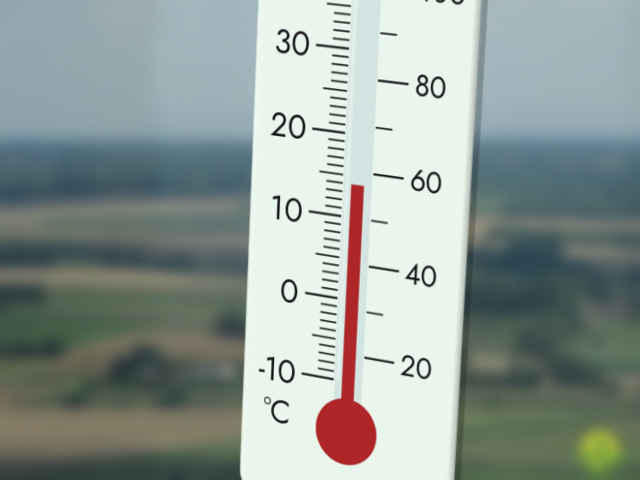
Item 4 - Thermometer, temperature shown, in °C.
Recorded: 14 °C
